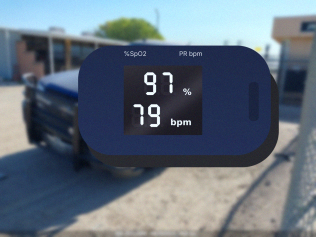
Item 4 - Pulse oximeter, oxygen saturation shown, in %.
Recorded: 97 %
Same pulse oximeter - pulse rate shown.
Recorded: 79 bpm
